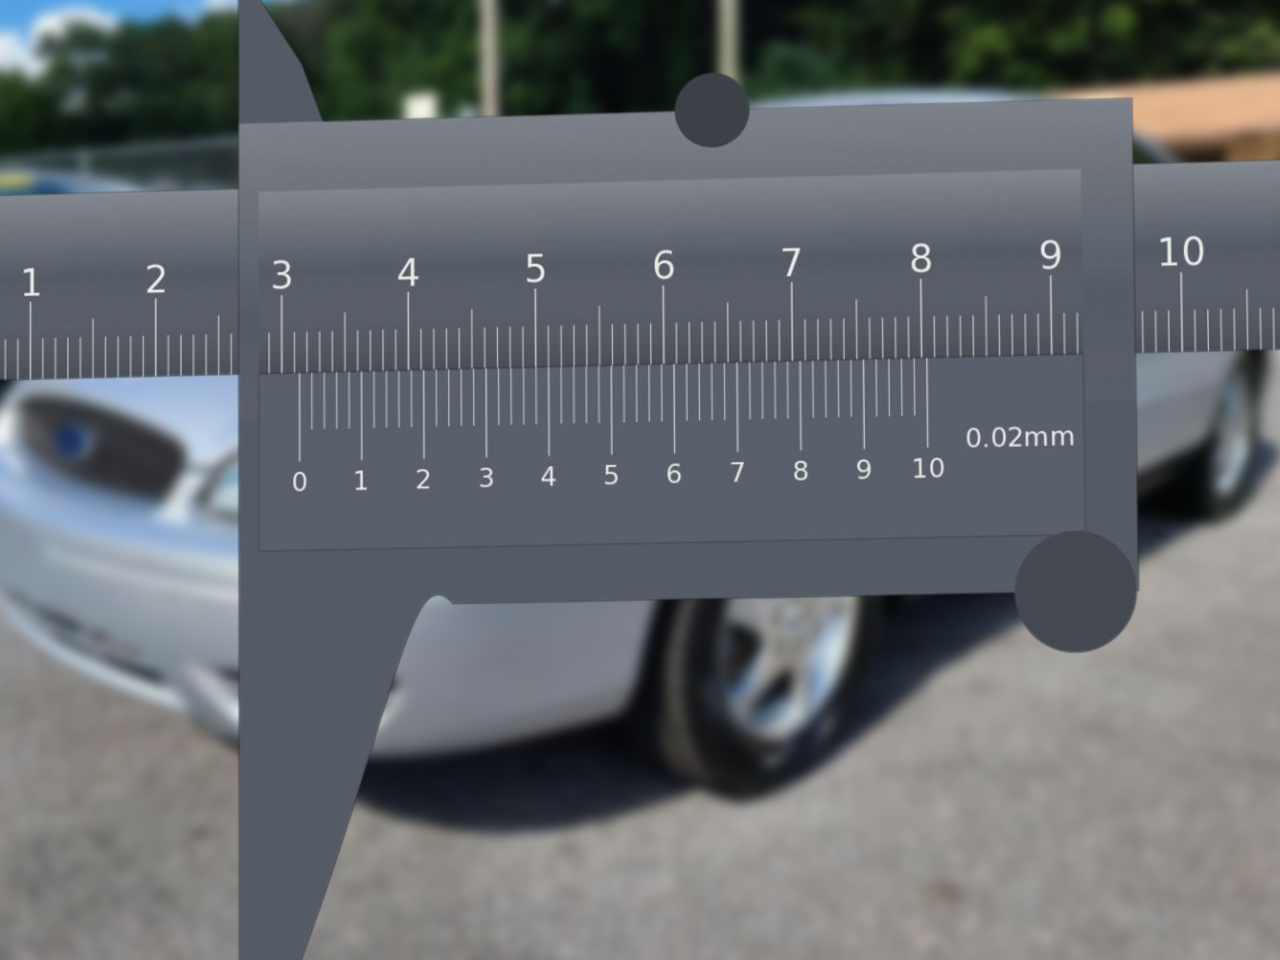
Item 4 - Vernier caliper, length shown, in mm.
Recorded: 31.4 mm
